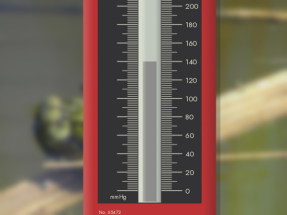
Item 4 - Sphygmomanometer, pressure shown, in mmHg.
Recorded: 140 mmHg
